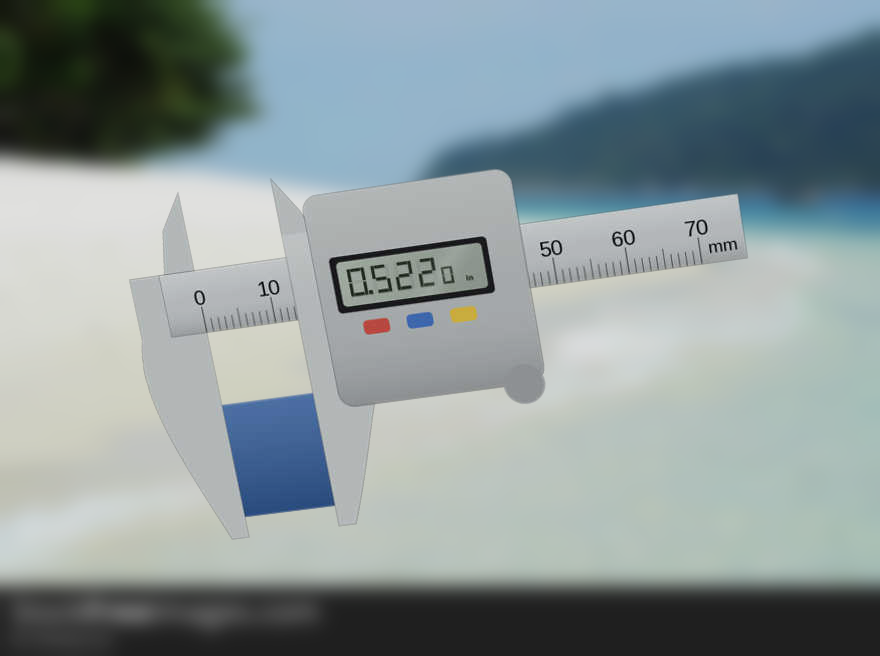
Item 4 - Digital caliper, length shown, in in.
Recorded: 0.5220 in
